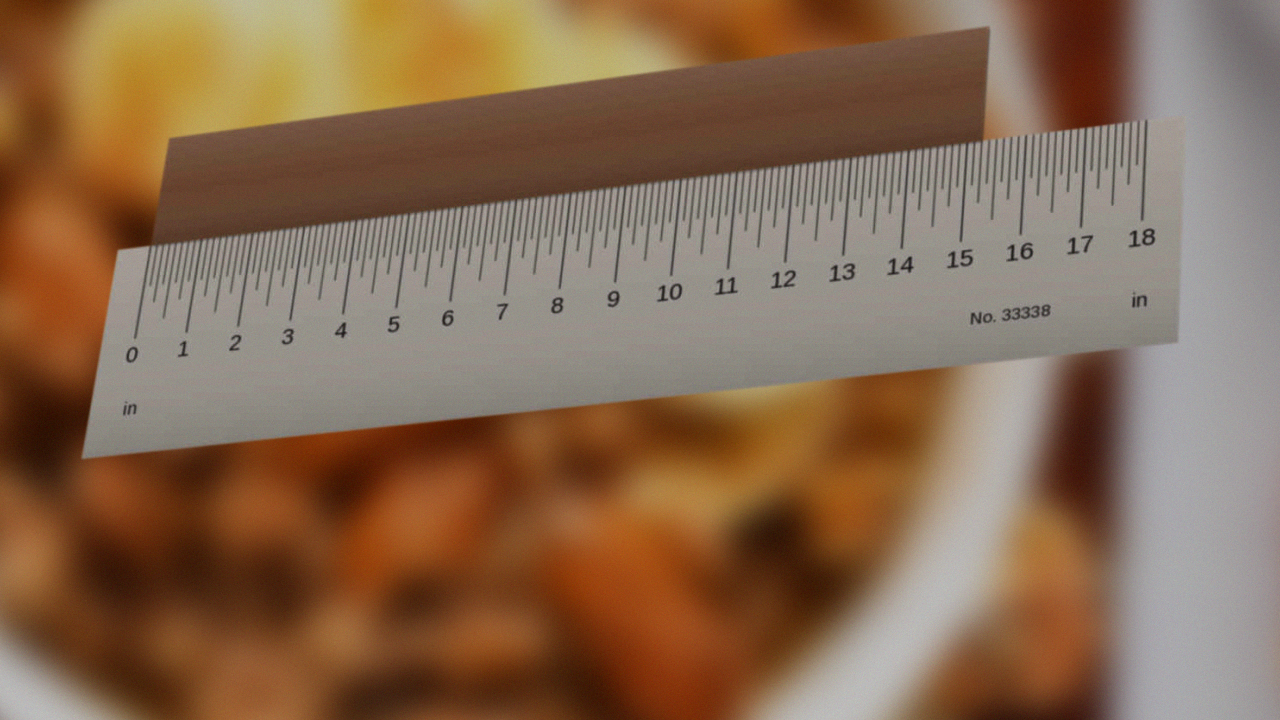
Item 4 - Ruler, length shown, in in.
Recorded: 15.25 in
